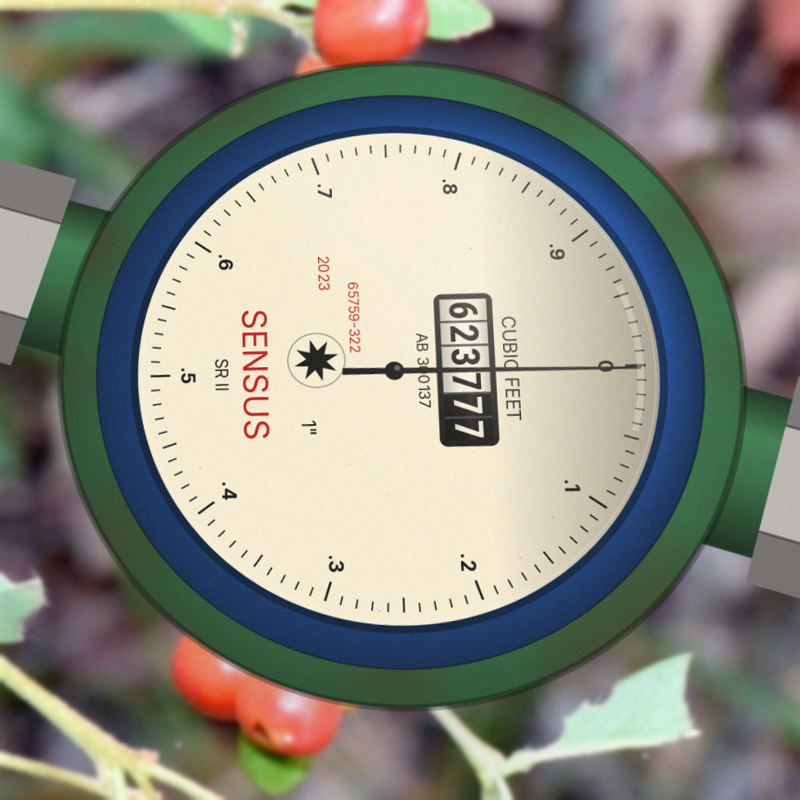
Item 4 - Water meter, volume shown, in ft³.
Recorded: 623777.00 ft³
